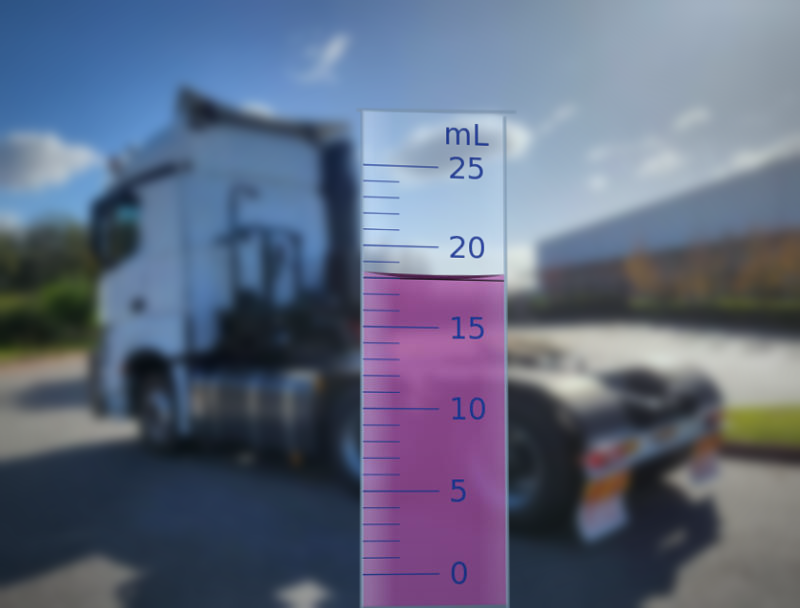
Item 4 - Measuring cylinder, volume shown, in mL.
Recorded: 18 mL
